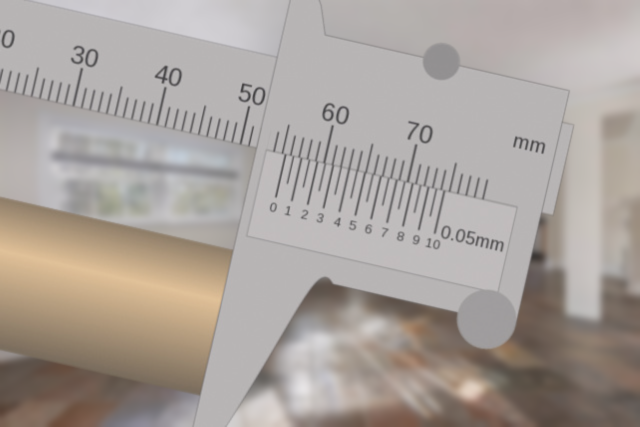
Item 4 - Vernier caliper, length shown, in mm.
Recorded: 55.4 mm
